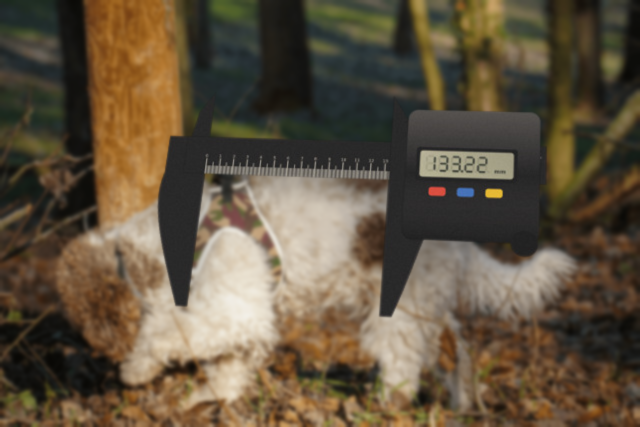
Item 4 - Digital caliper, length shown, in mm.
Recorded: 133.22 mm
